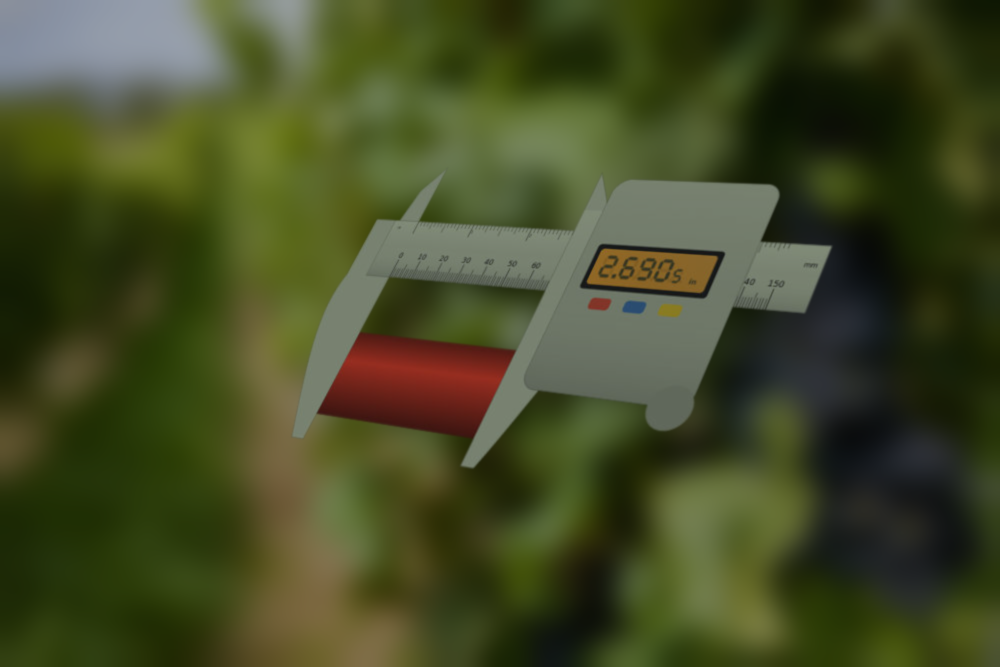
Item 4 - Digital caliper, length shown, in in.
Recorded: 2.6905 in
